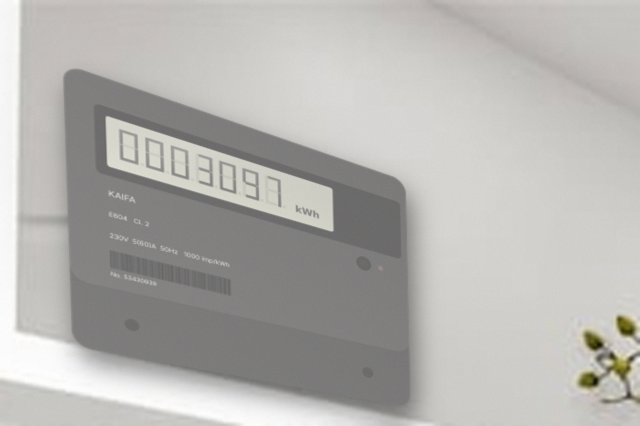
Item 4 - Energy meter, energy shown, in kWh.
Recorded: 3097 kWh
